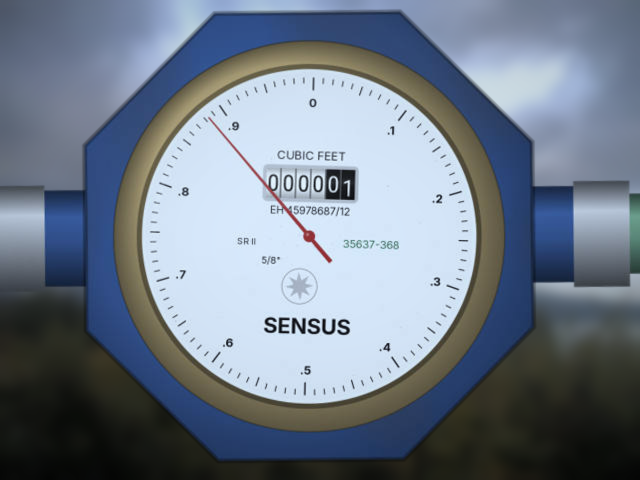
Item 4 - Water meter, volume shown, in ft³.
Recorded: 0.88 ft³
